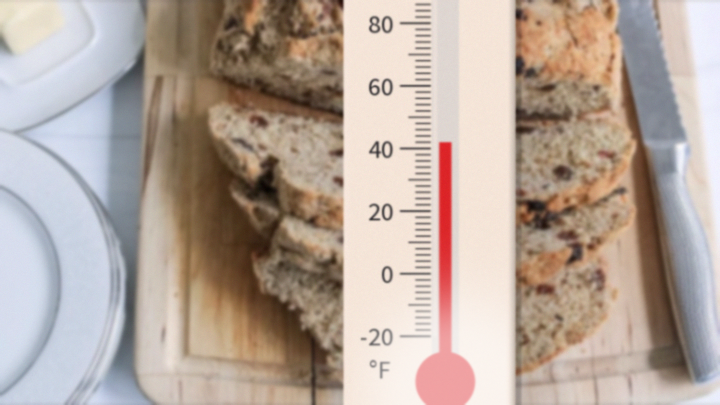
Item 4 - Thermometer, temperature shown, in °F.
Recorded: 42 °F
